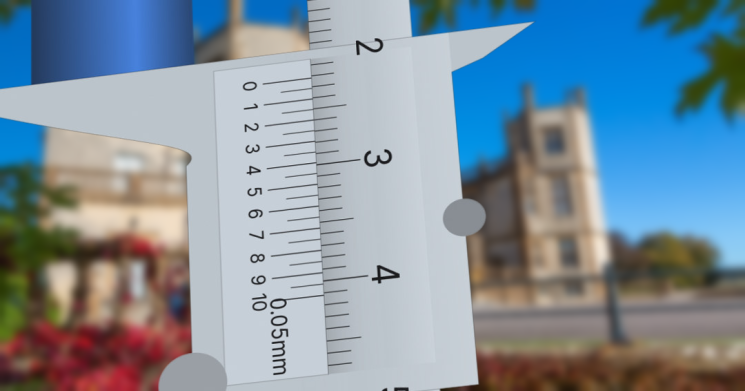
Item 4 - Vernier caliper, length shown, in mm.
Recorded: 22.2 mm
